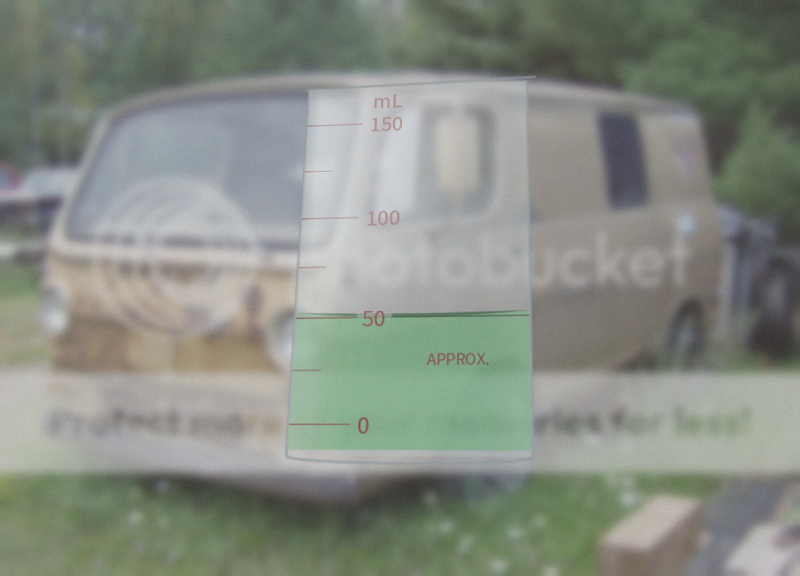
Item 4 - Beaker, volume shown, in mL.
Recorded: 50 mL
